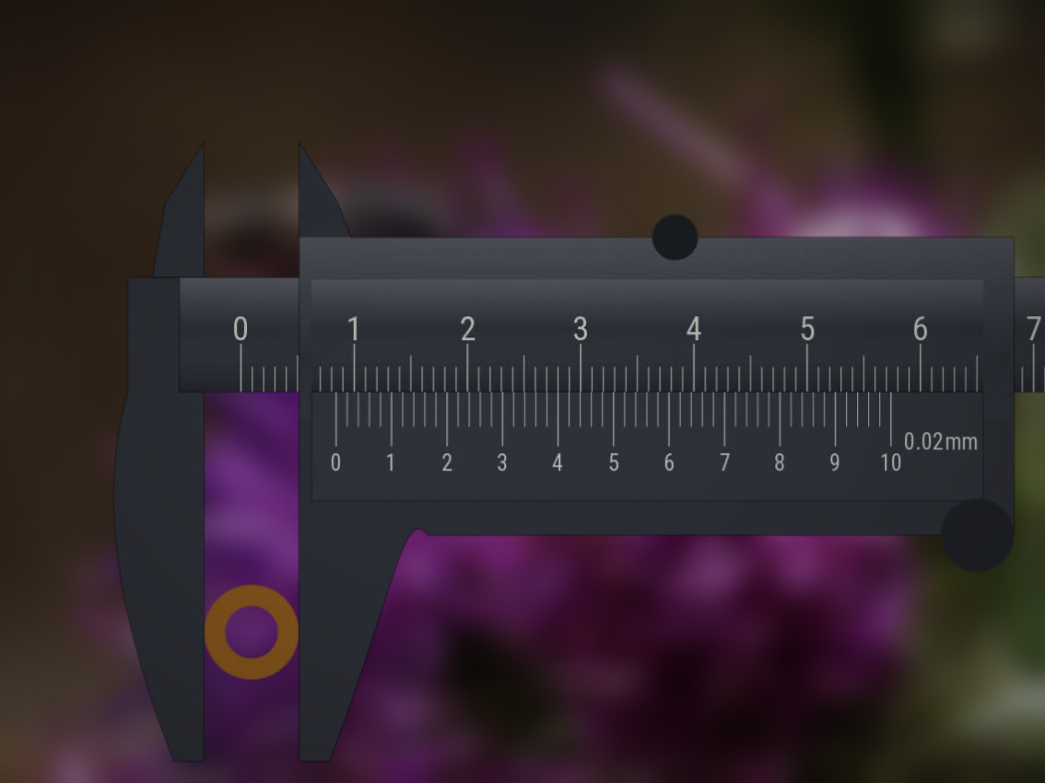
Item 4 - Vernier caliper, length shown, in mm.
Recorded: 8.4 mm
